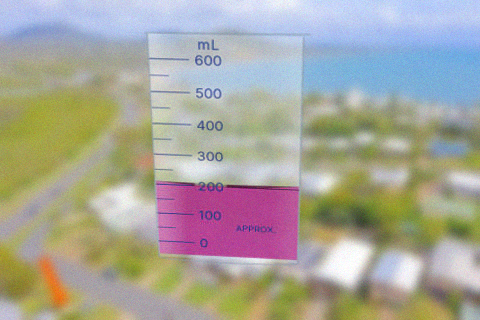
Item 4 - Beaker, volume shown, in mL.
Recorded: 200 mL
